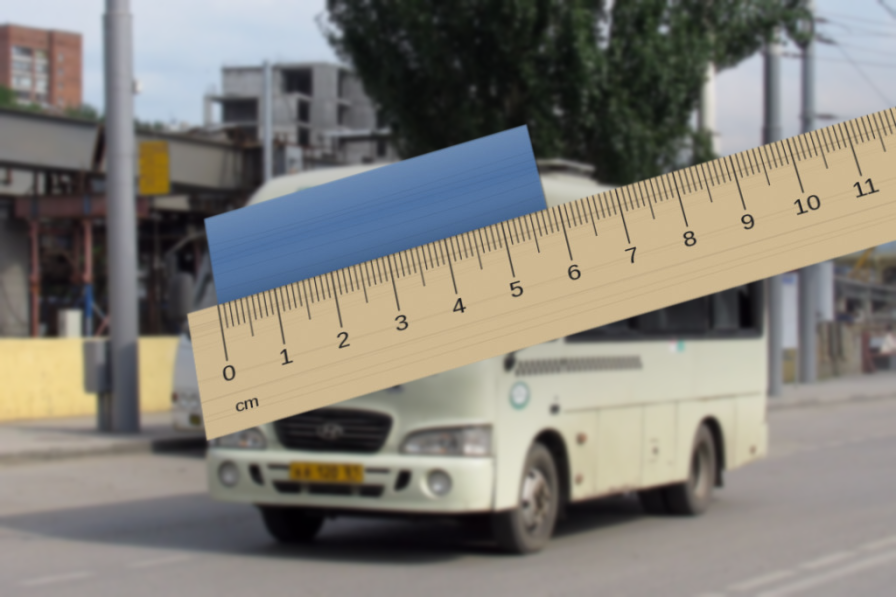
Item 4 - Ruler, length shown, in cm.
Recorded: 5.8 cm
